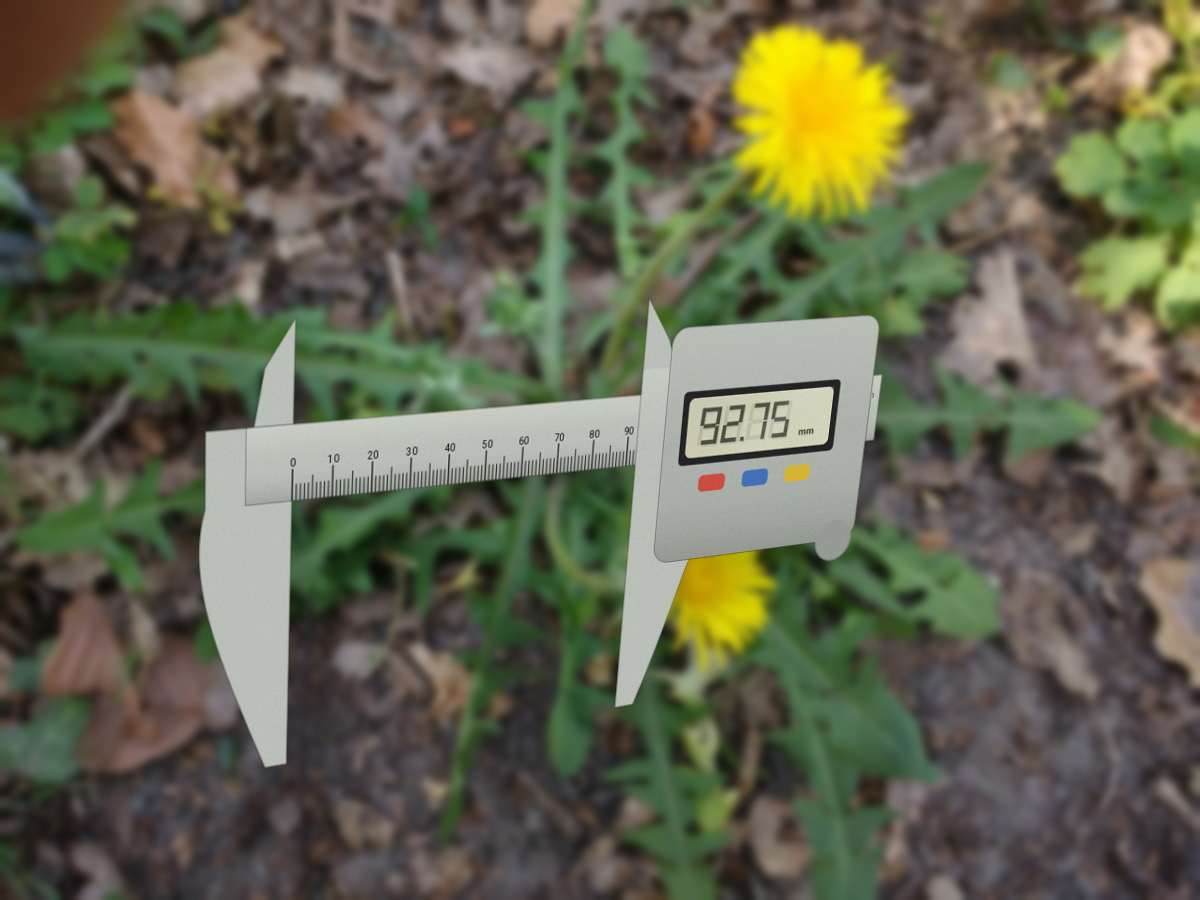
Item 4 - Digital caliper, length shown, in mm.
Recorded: 92.75 mm
